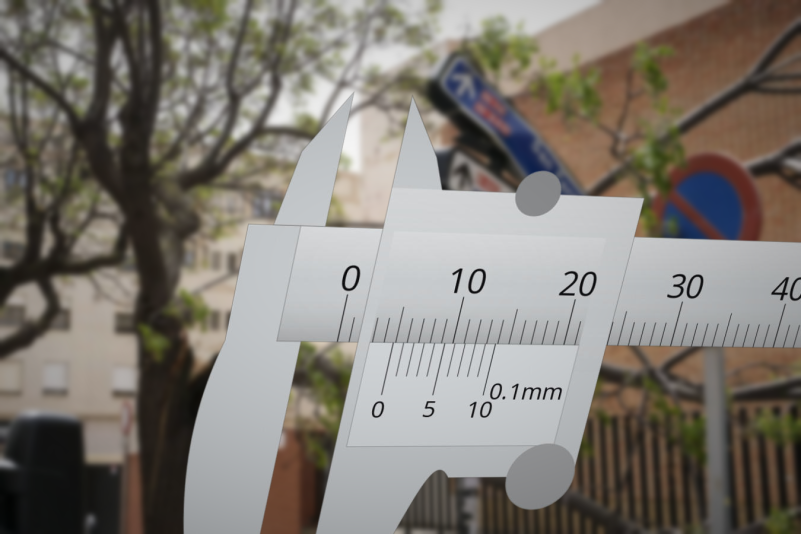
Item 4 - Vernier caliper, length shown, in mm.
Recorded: 4.8 mm
